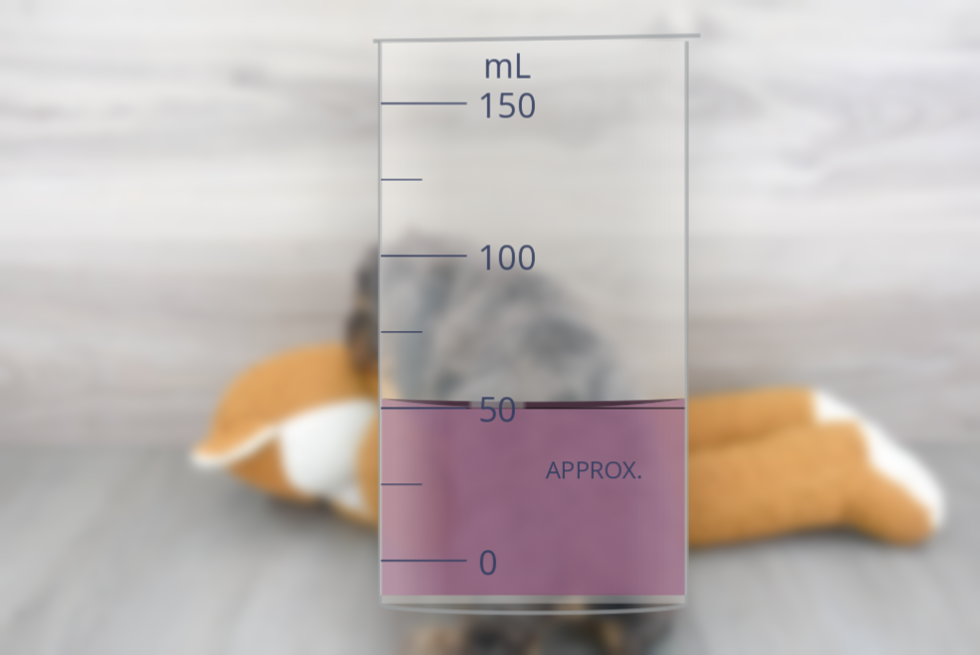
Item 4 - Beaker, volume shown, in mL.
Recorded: 50 mL
